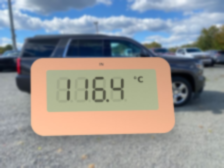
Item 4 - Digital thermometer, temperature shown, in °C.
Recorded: 116.4 °C
